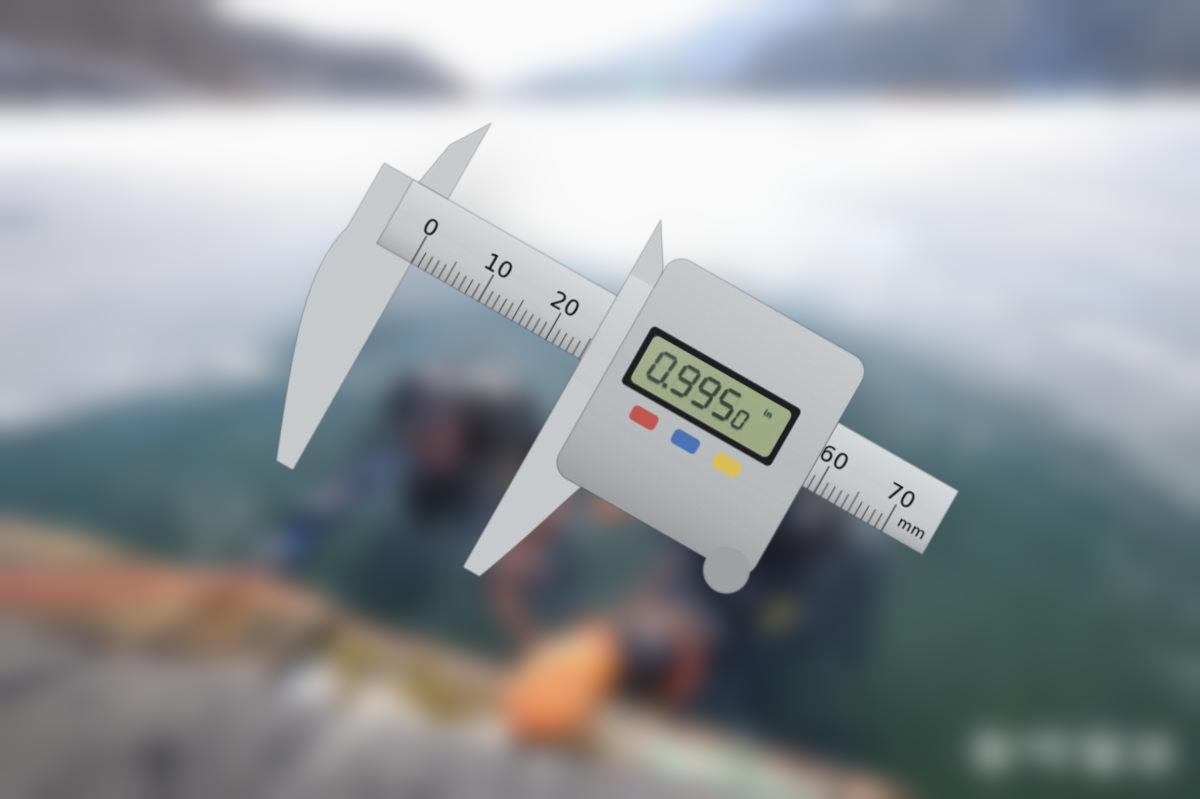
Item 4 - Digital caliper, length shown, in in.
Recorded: 0.9950 in
